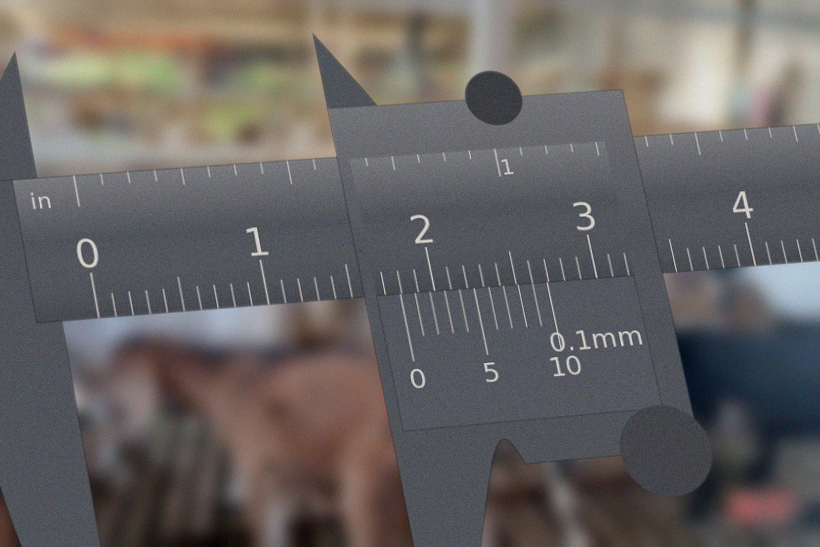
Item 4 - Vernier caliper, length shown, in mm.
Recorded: 17.9 mm
